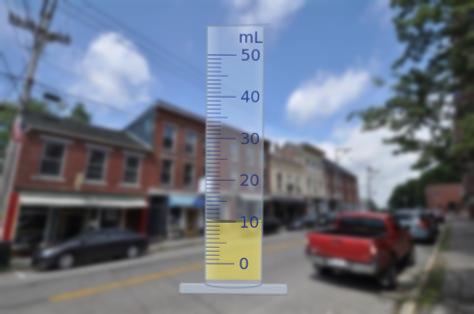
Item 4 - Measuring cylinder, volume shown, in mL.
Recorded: 10 mL
